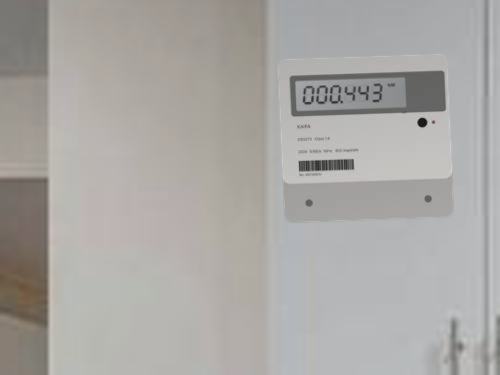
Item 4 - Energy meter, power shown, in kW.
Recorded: 0.443 kW
